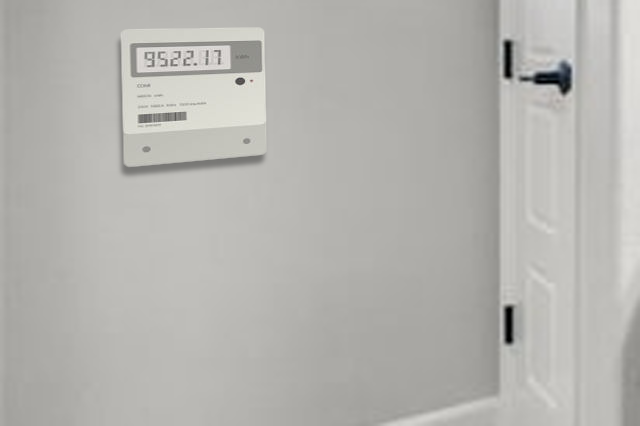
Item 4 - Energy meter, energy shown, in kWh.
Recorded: 9522.17 kWh
